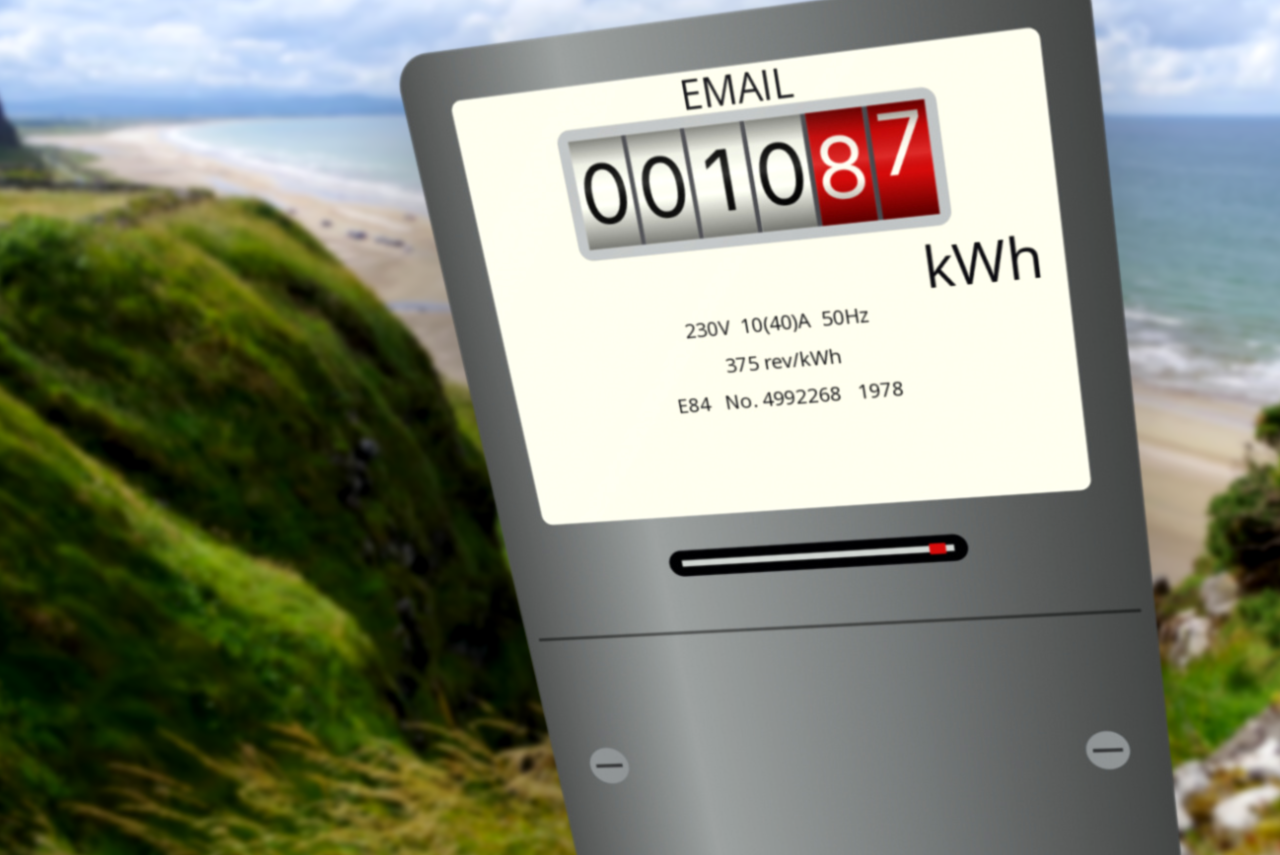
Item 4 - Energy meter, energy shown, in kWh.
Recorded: 10.87 kWh
